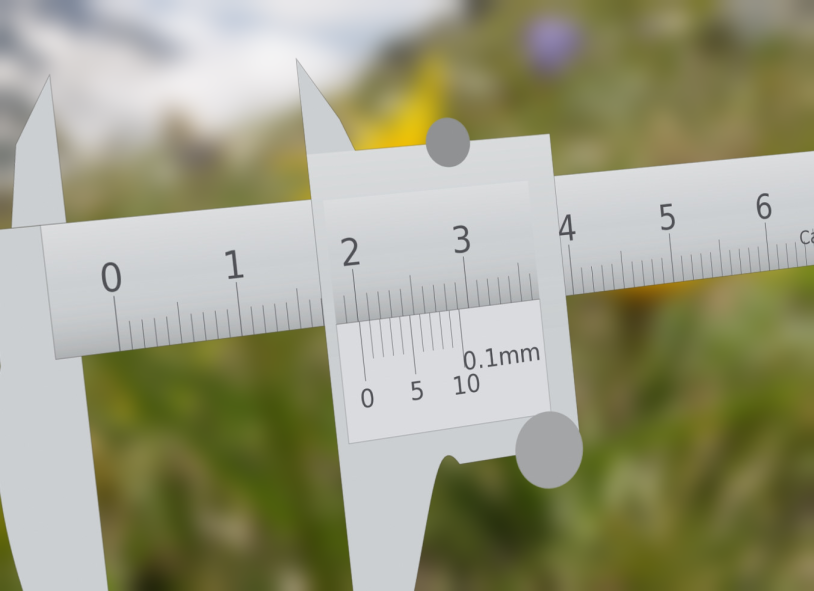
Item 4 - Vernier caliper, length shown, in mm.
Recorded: 20.1 mm
